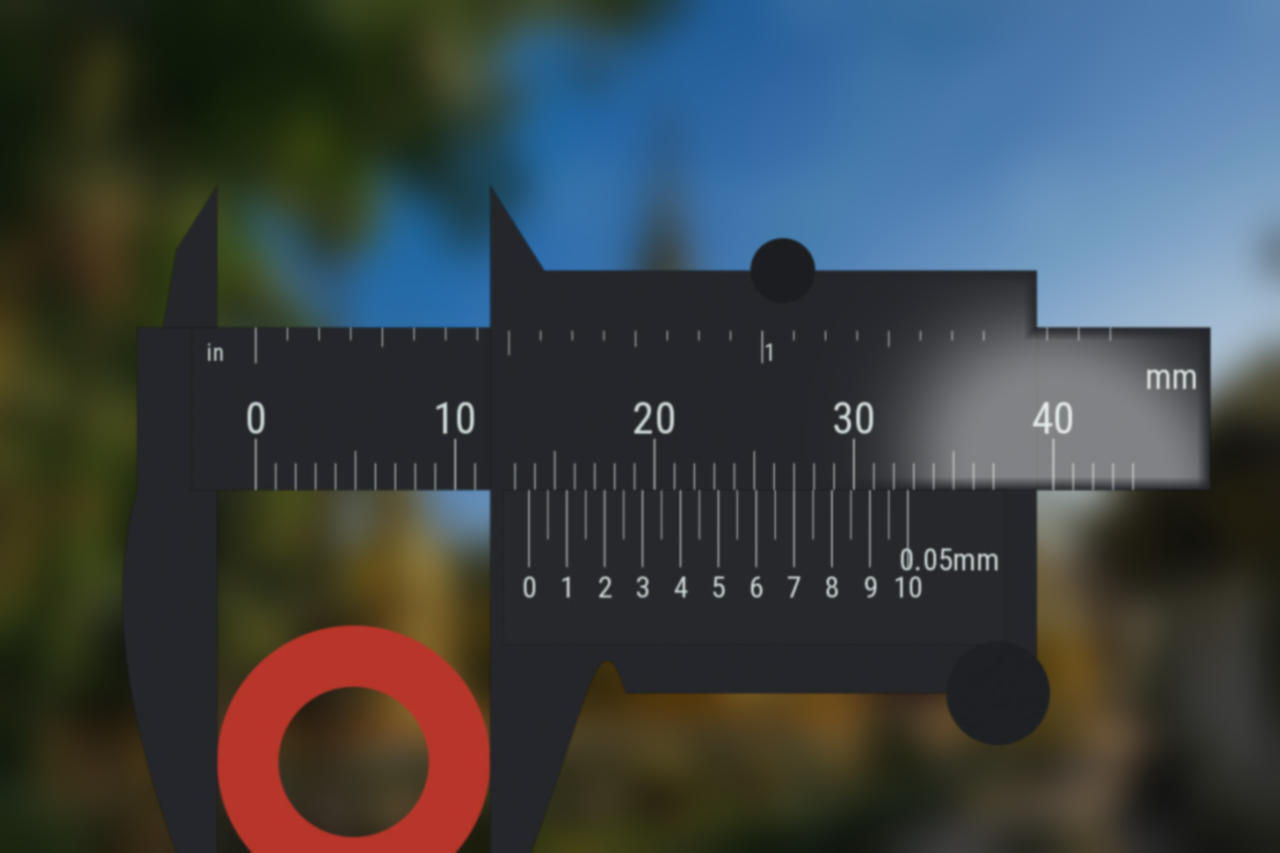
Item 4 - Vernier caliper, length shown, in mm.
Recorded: 13.7 mm
